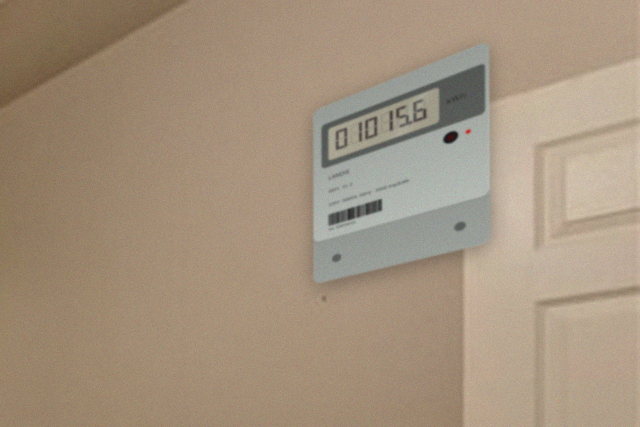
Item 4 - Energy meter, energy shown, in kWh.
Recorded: 1015.6 kWh
